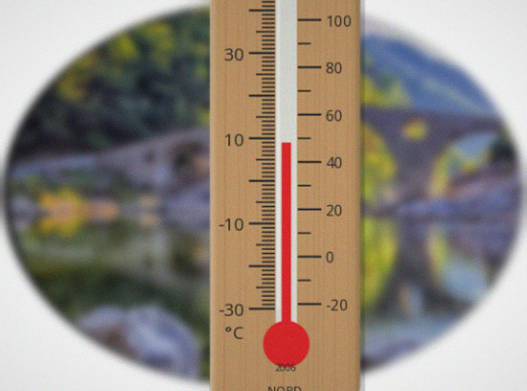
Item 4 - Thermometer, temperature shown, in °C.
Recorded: 9 °C
